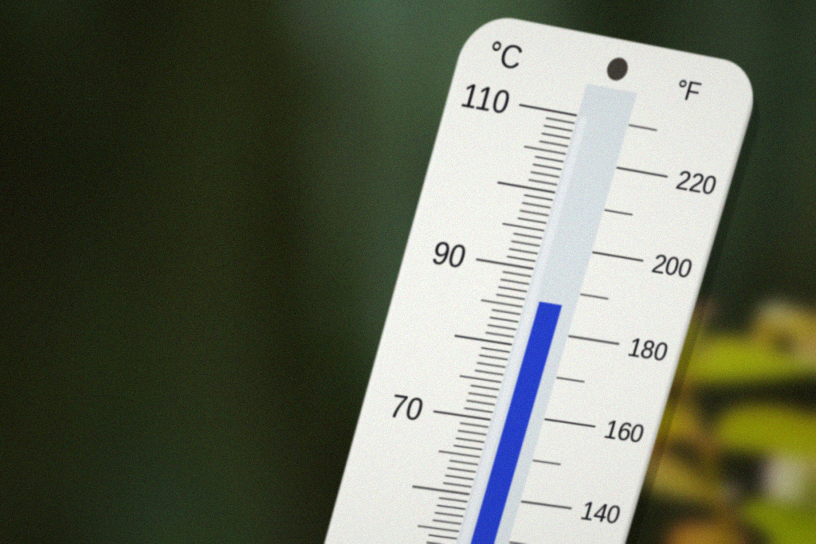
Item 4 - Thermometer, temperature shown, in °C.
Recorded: 86 °C
